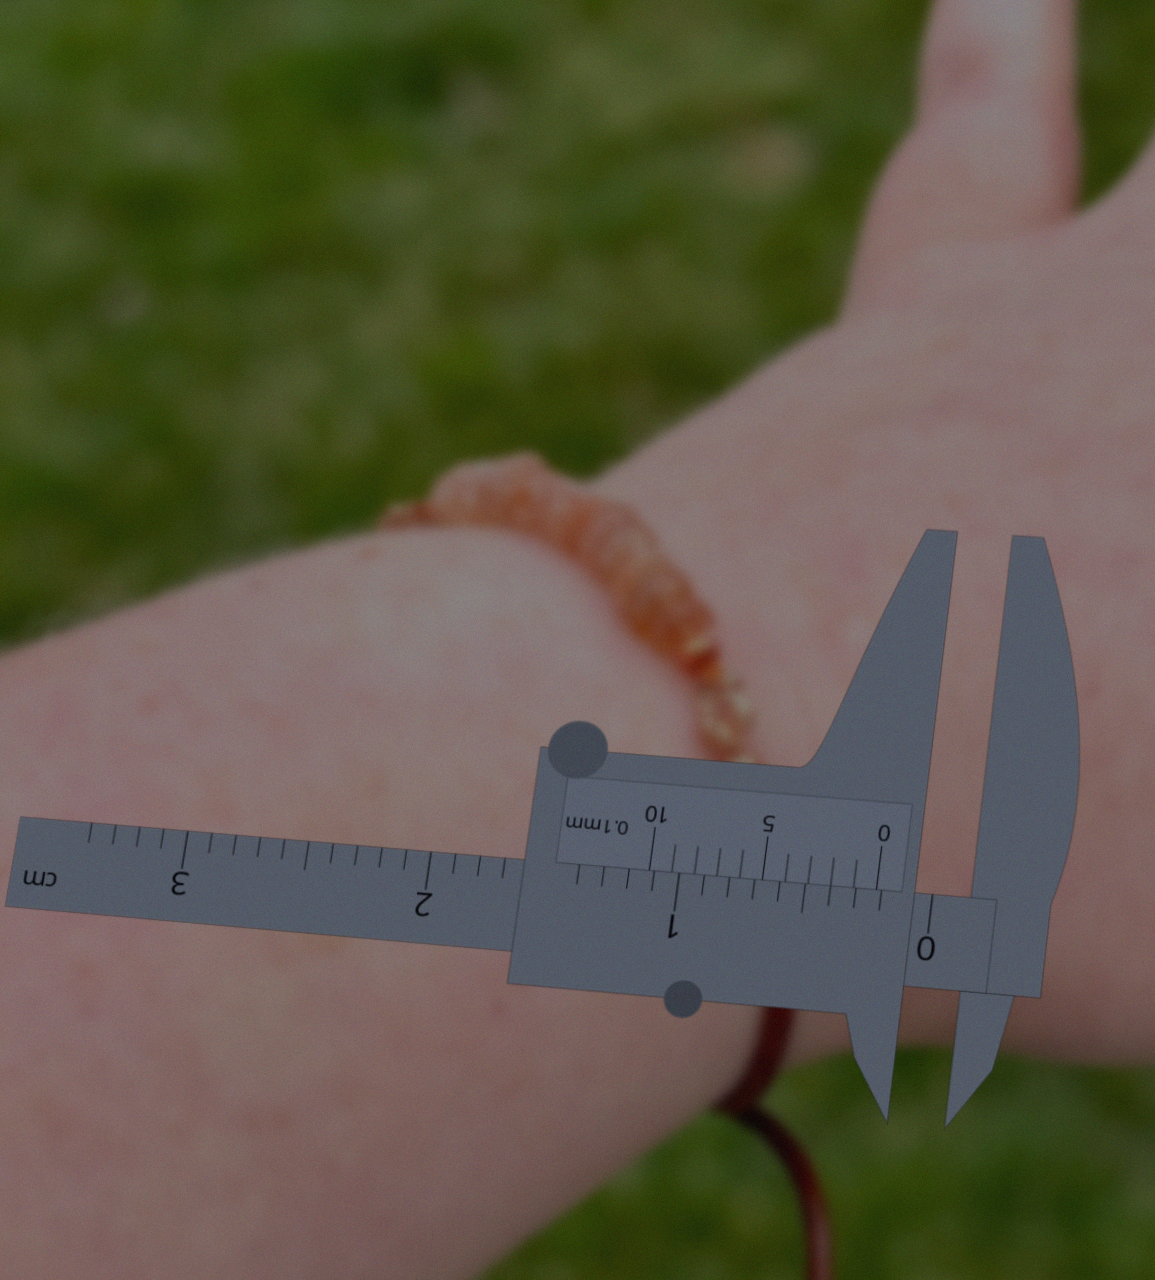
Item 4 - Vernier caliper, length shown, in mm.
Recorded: 2.2 mm
